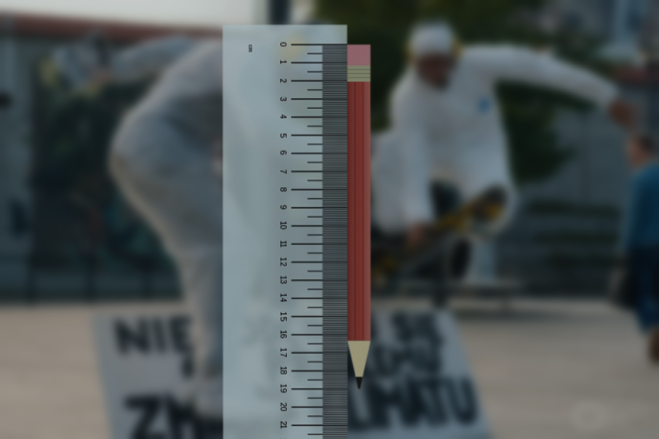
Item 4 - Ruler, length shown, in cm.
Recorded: 19 cm
